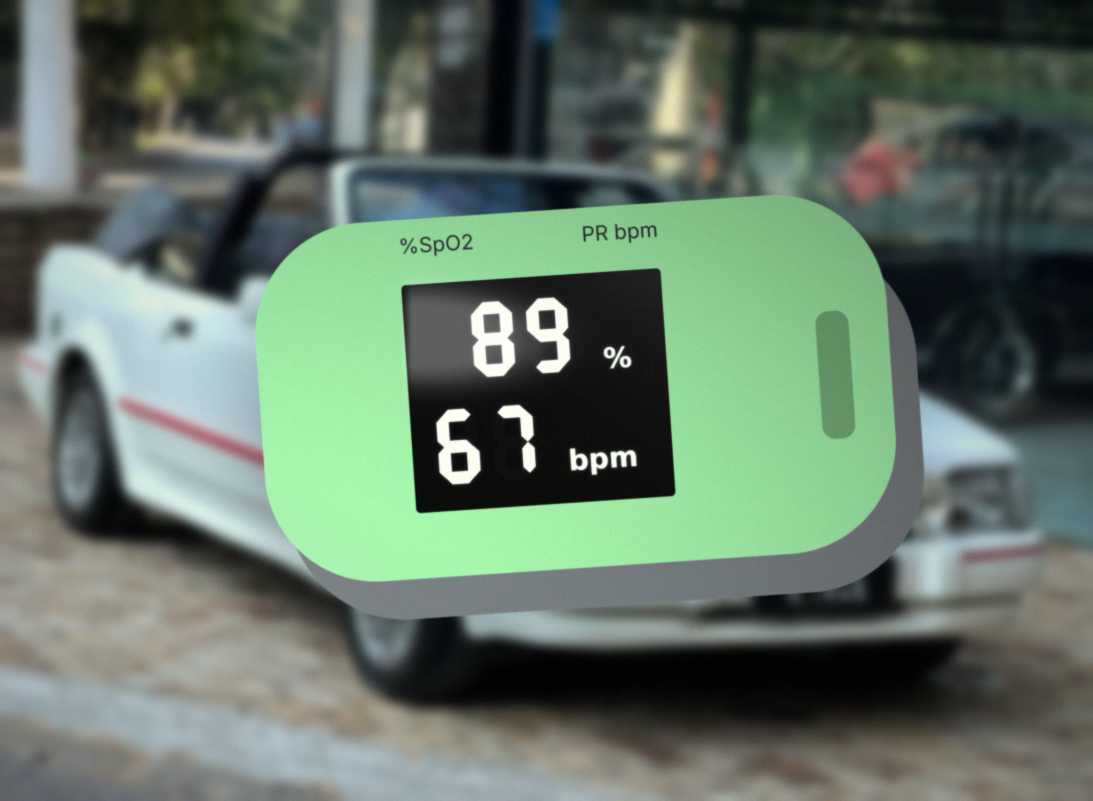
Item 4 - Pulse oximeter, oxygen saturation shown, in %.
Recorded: 89 %
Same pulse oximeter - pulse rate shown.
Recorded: 67 bpm
